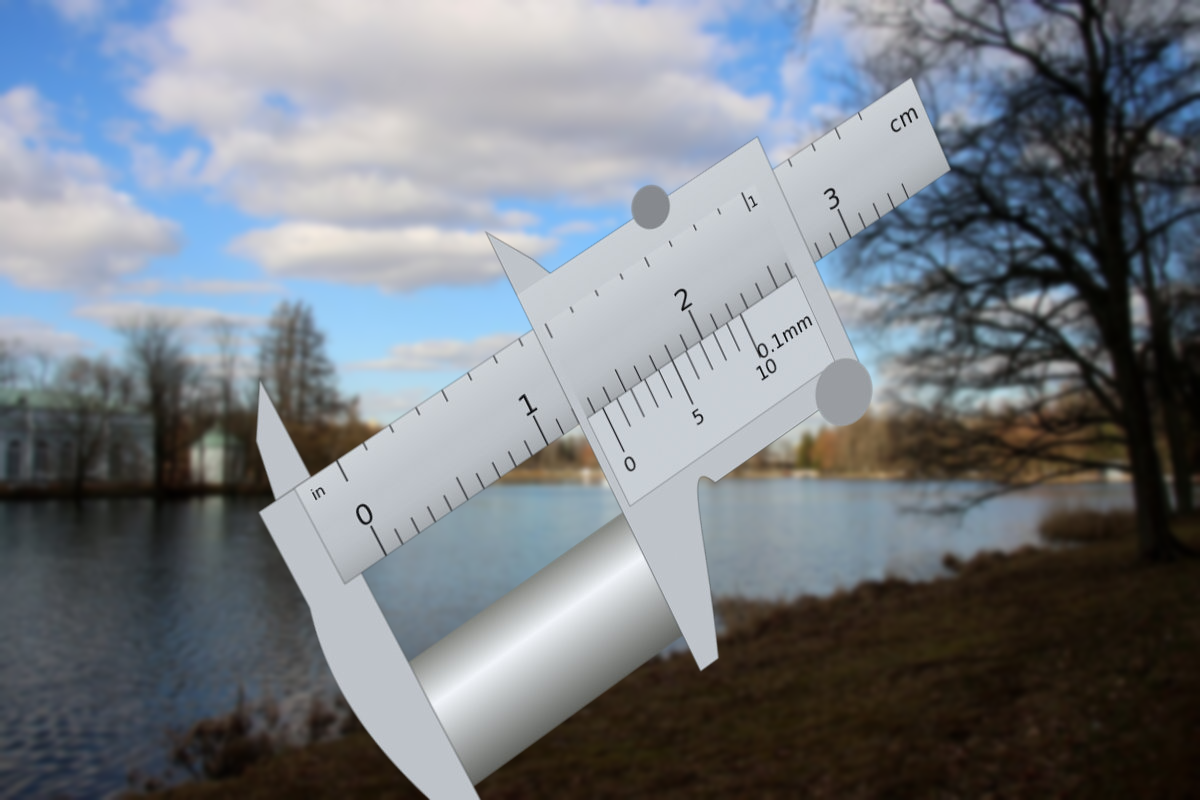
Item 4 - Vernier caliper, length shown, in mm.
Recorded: 13.5 mm
